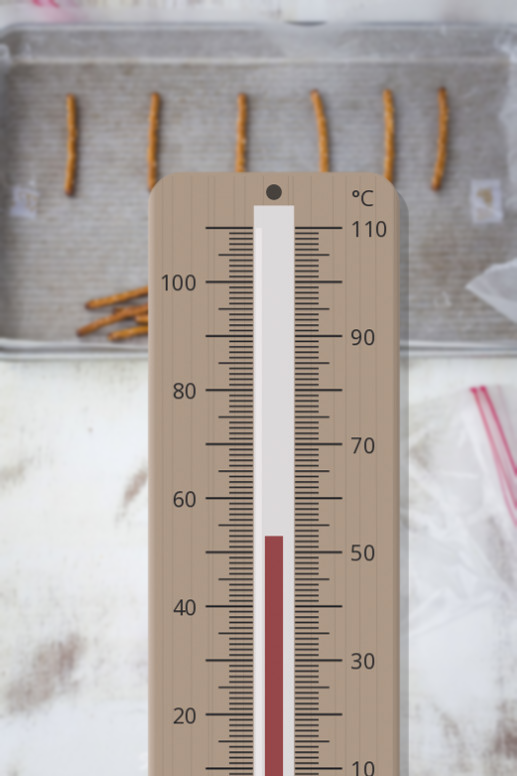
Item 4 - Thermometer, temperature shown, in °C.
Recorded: 53 °C
